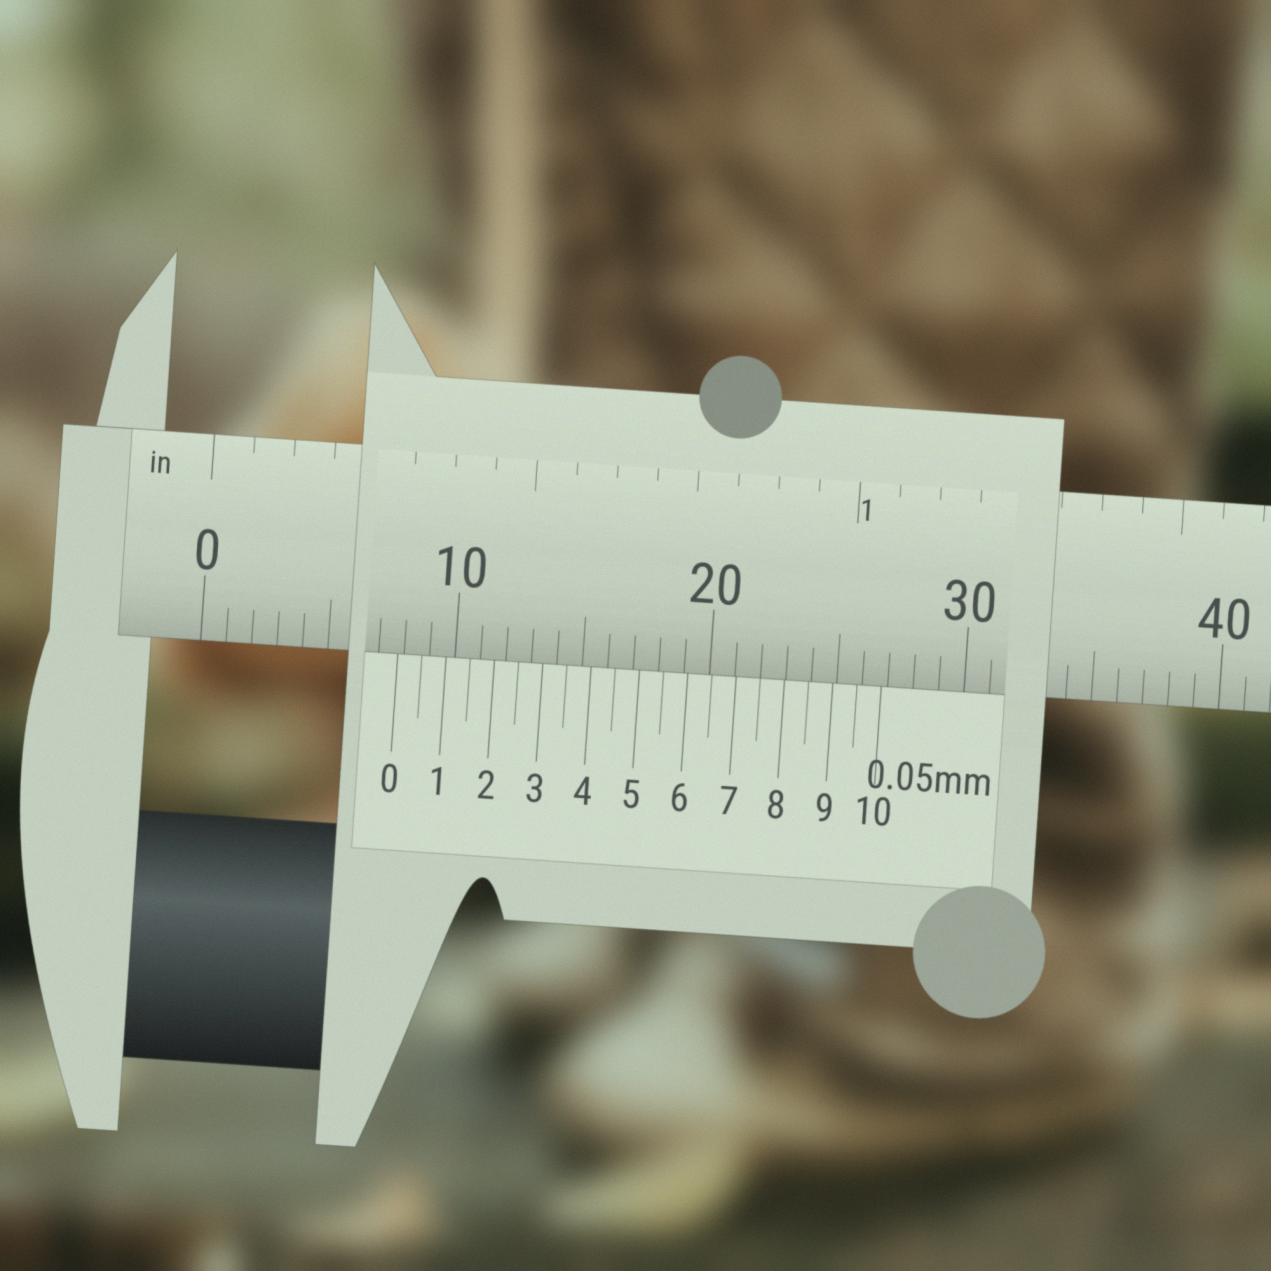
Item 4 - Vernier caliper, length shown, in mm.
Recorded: 7.75 mm
